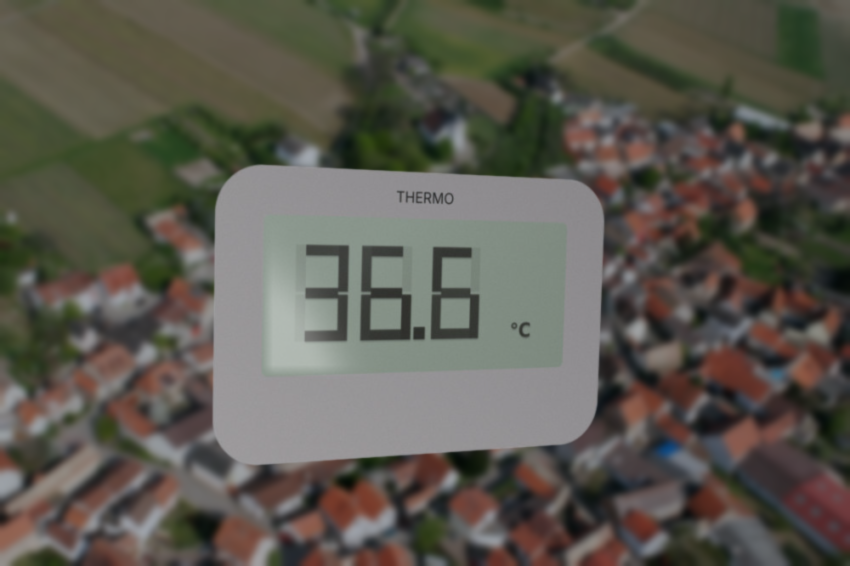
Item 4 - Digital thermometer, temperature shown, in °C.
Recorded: 36.6 °C
